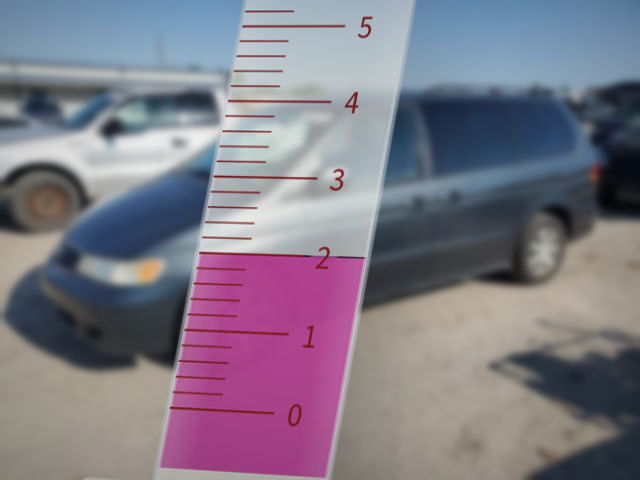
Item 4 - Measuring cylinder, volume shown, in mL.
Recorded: 2 mL
